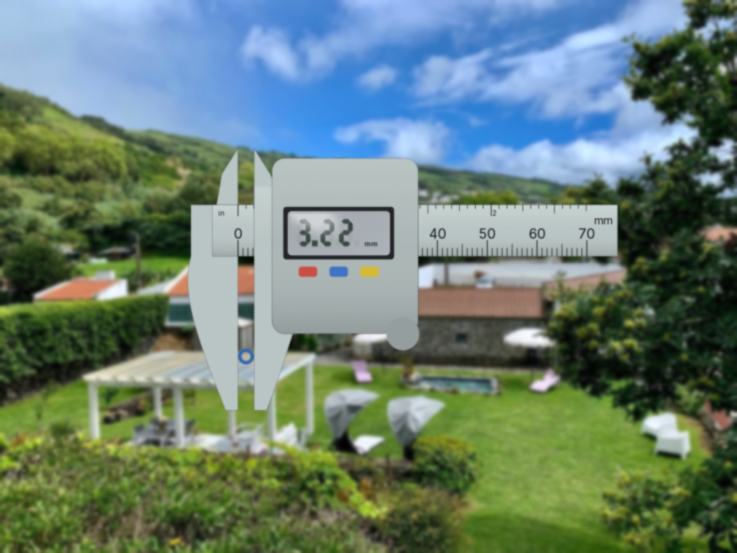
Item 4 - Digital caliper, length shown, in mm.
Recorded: 3.22 mm
